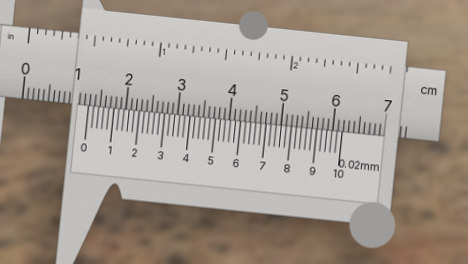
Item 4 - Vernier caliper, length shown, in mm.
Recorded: 12.8 mm
